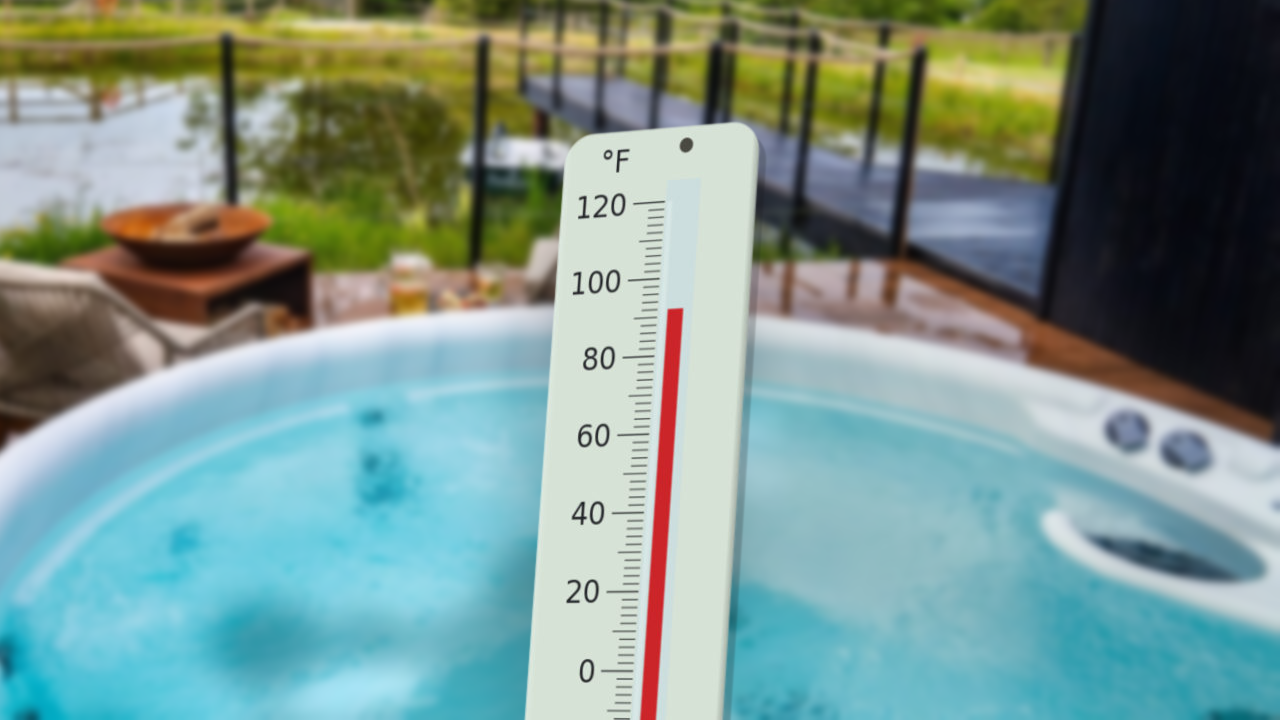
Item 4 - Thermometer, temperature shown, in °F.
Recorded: 92 °F
